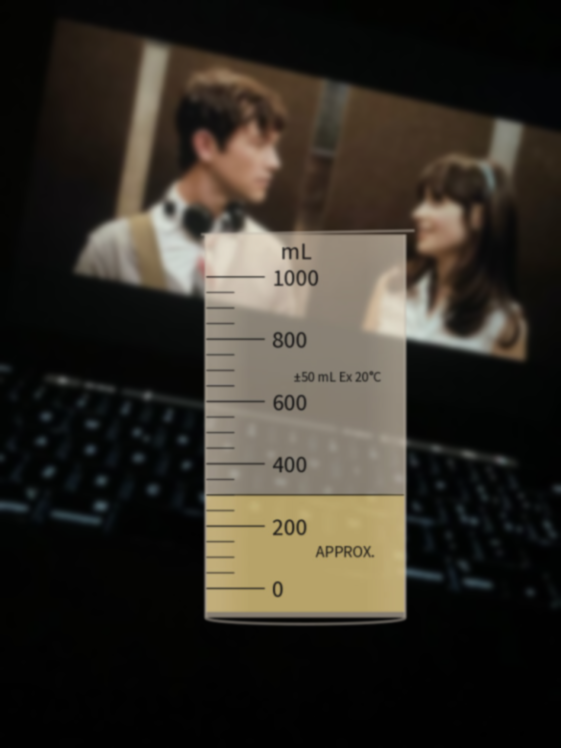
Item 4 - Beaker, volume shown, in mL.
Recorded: 300 mL
